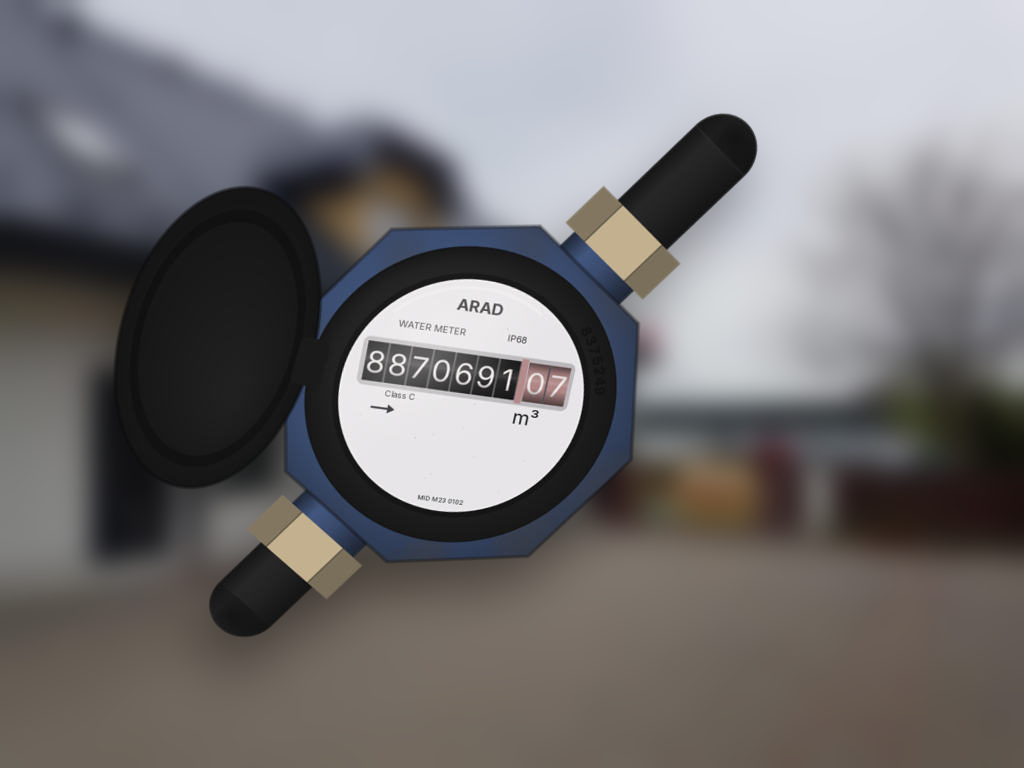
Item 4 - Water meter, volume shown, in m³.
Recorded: 8870691.07 m³
